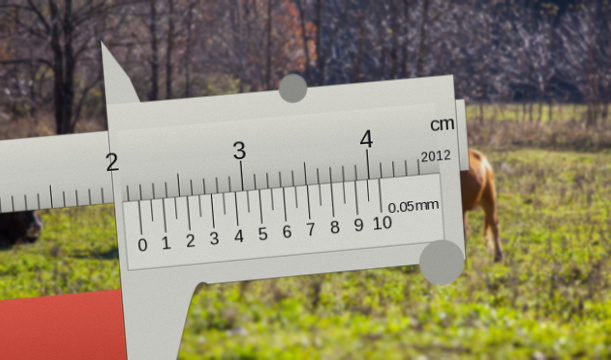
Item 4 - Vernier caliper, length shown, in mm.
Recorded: 21.8 mm
